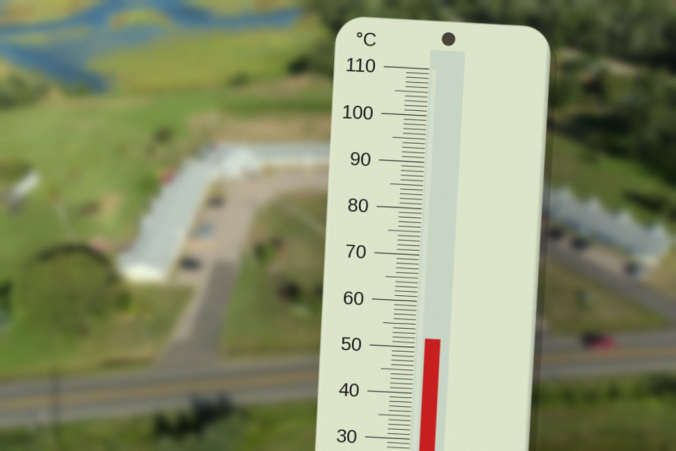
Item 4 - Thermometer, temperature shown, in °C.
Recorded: 52 °C
